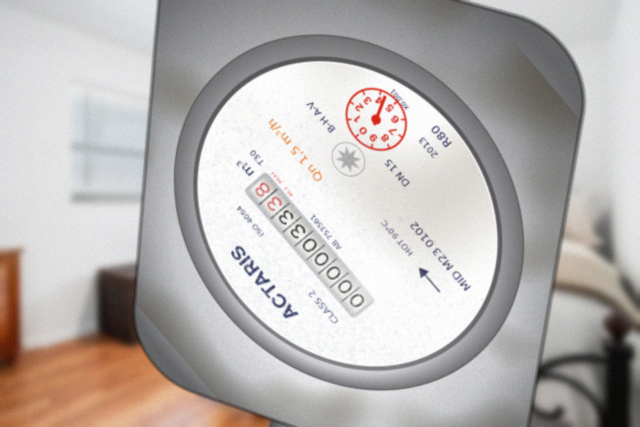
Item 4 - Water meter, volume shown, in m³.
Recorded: 33.384 m³
